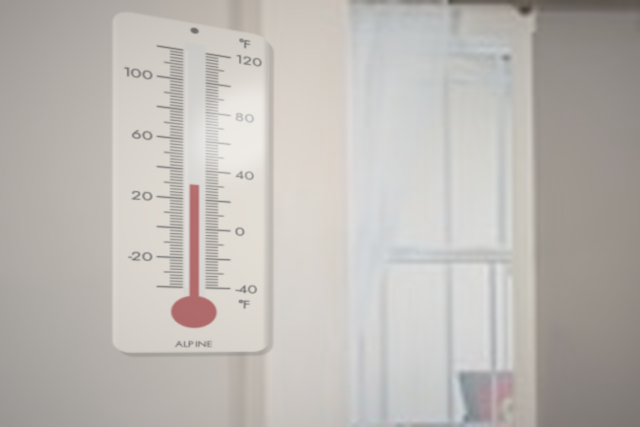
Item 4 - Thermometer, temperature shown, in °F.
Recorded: 30 °F
